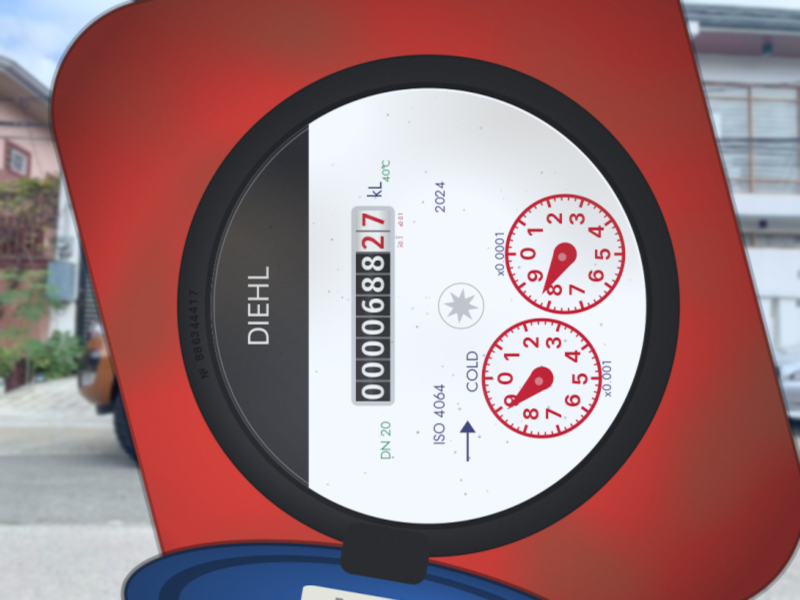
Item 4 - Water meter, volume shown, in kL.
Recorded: 688.2788 kL
